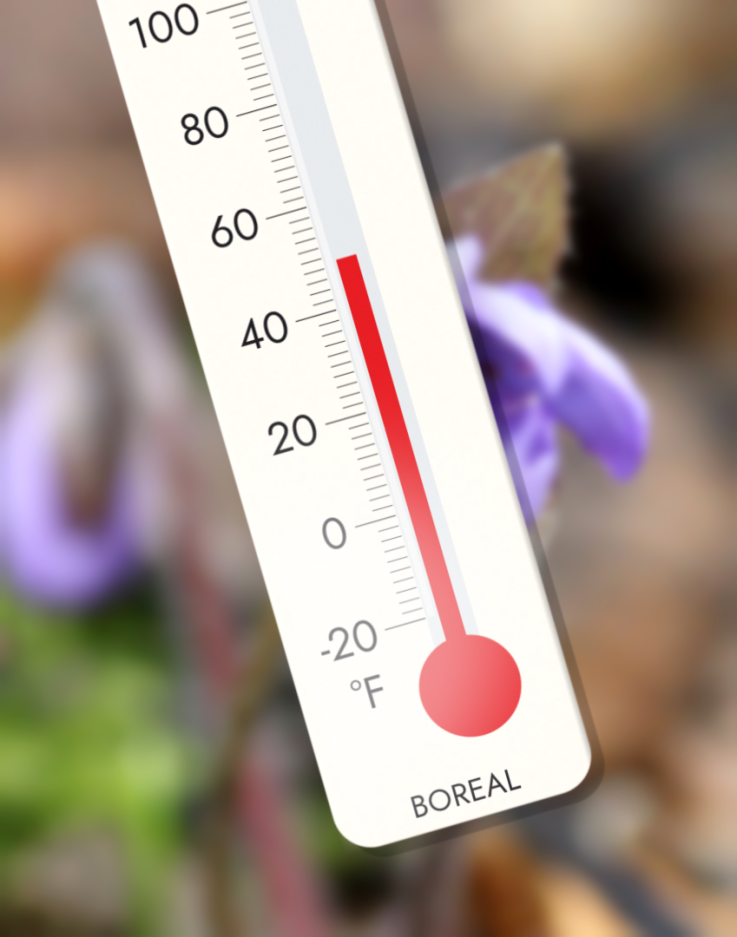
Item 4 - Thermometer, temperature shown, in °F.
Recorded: 49 °F
